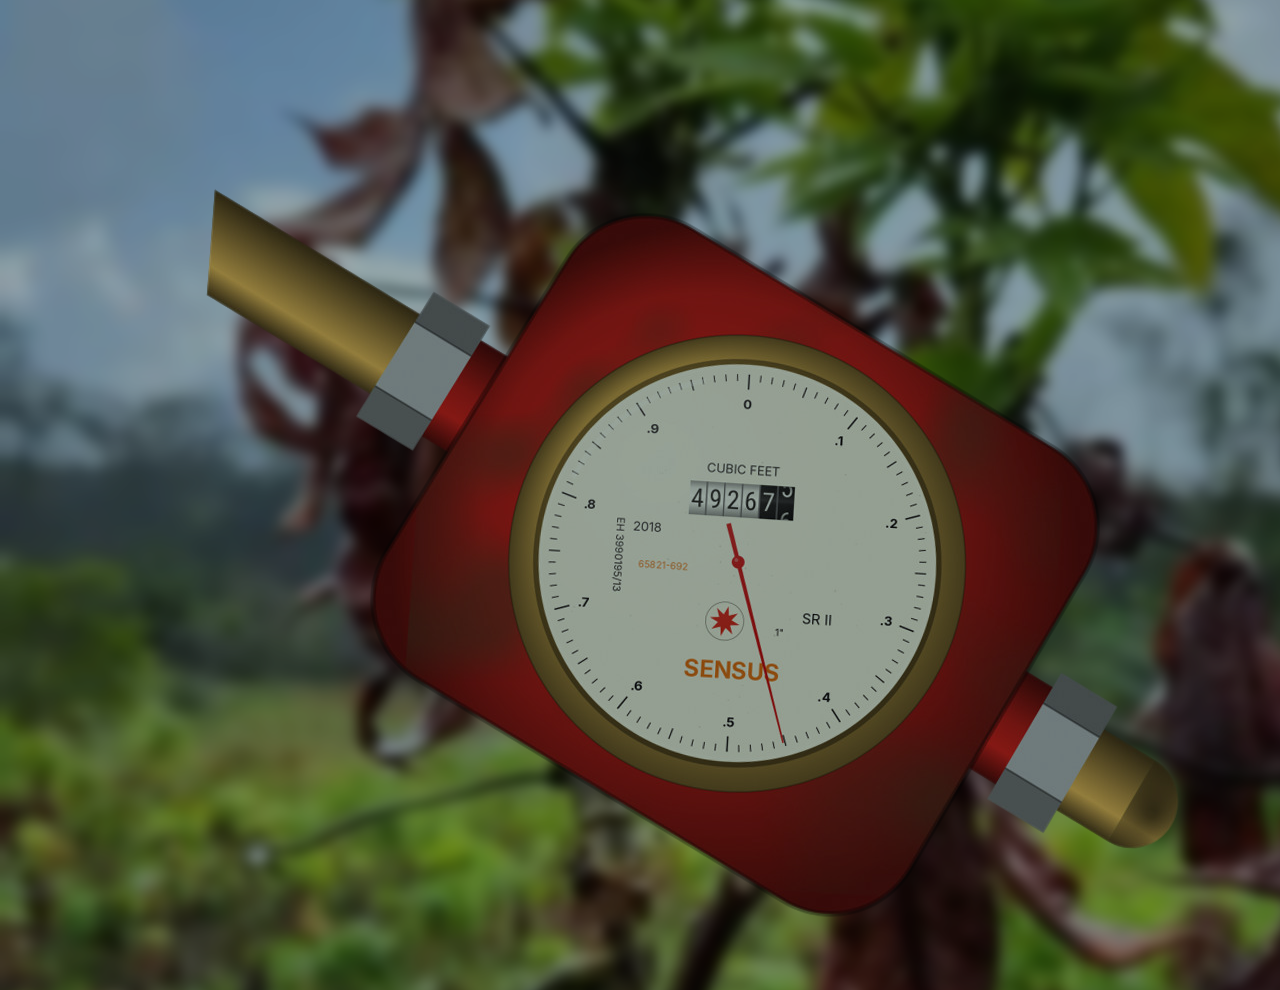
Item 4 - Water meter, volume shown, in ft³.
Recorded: 492675.45 ft³
